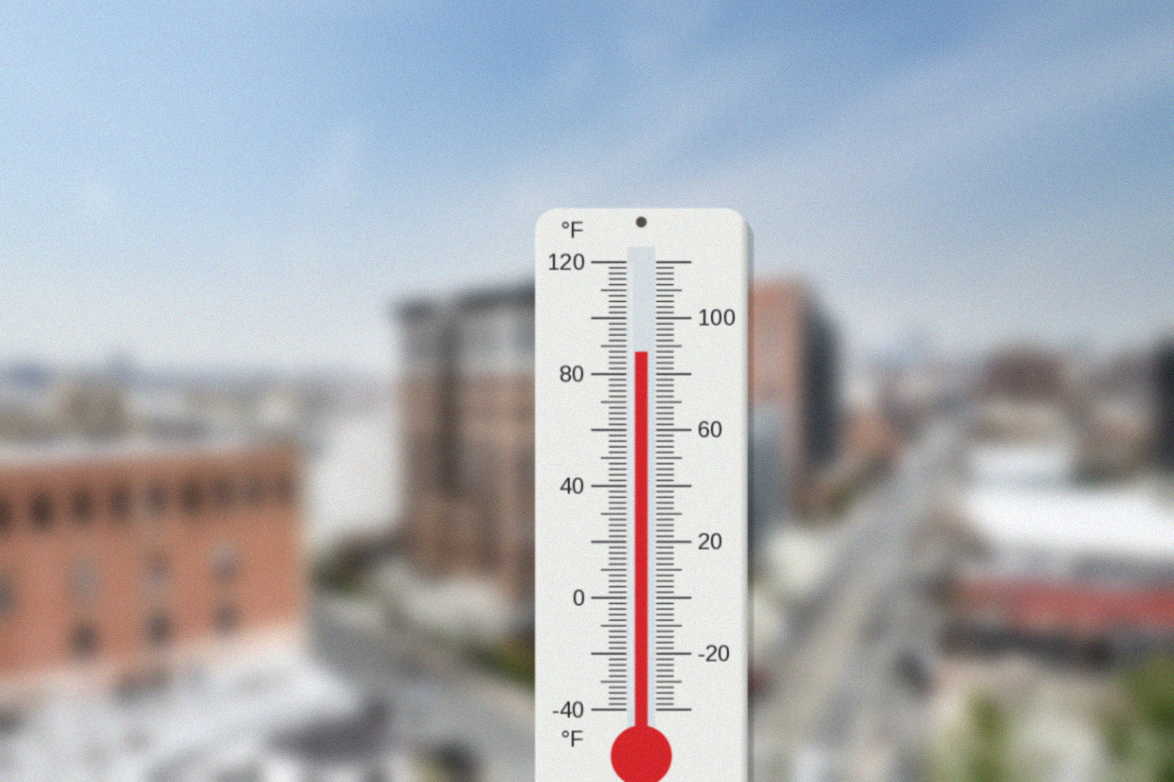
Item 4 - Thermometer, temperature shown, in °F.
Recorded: 88 °F
